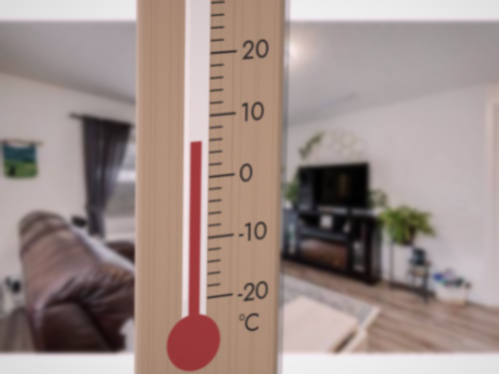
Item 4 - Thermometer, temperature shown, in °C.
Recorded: 6 °C
